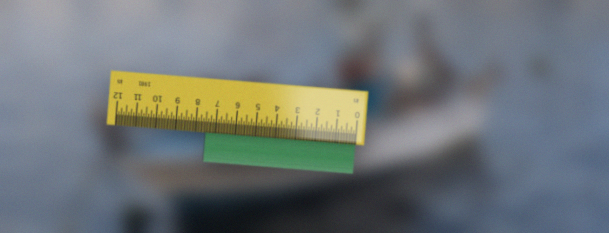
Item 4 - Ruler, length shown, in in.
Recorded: 7.5 in
